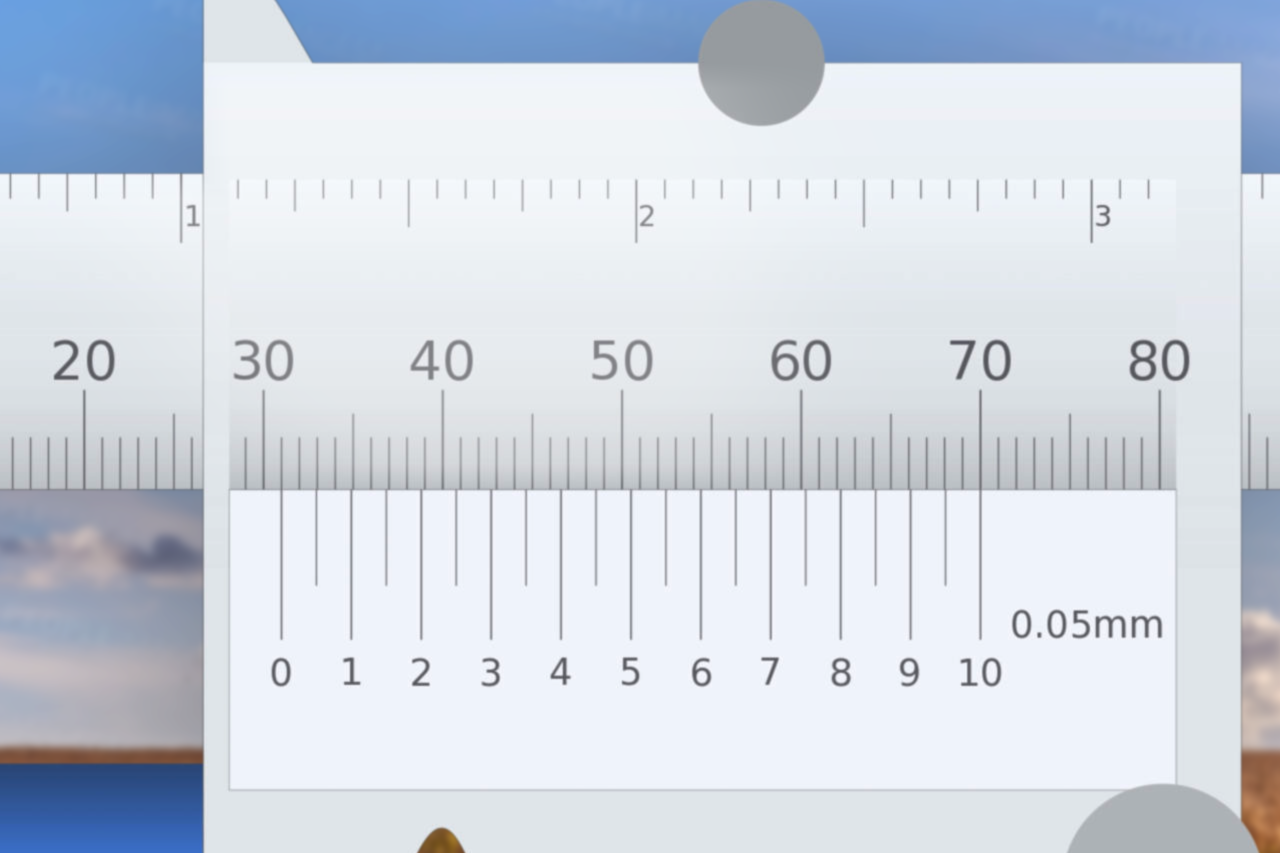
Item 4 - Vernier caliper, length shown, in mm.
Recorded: 31.0 mm
